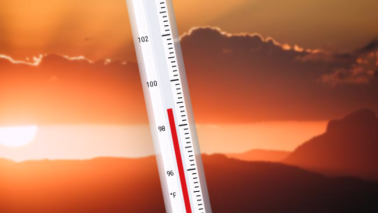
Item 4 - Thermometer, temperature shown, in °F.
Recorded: 98.8 °F
